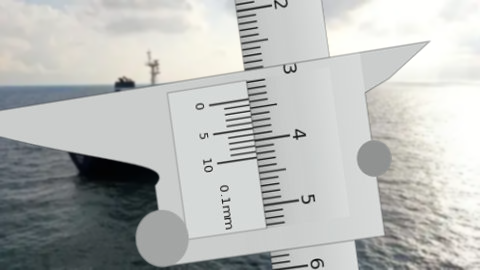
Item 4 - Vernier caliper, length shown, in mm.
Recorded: 33.6 mm
